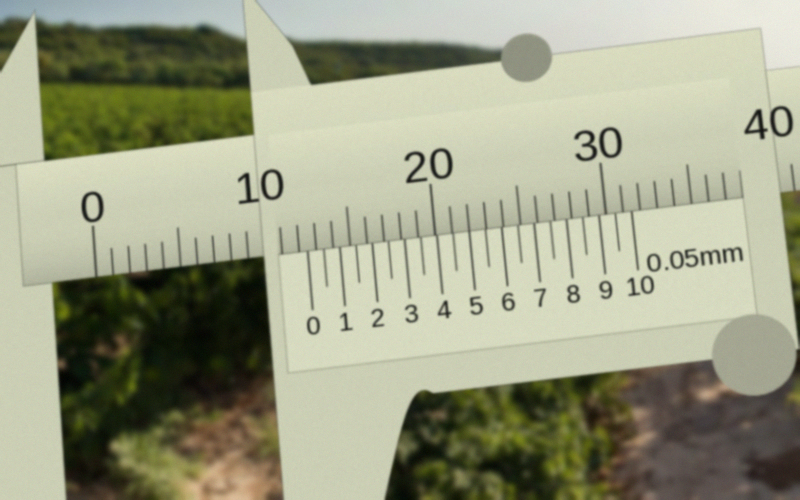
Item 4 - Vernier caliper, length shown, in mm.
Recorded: 12.5 mm
